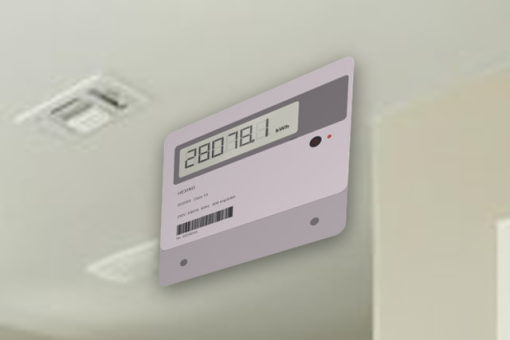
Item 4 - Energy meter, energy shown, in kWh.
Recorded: 28078.1 kWh
